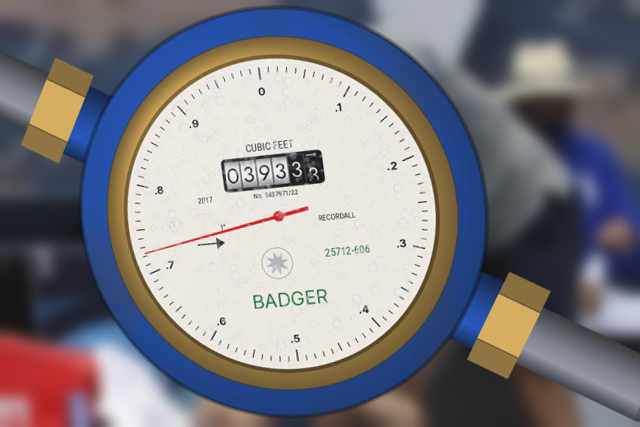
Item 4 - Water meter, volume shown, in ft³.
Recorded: 39332.72 ft³
